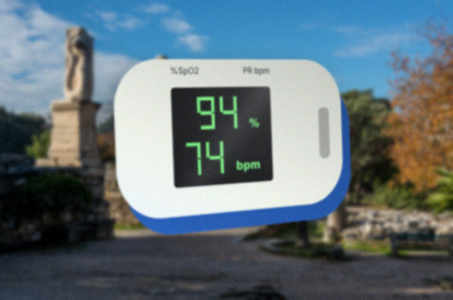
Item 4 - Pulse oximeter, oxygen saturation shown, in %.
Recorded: 94 %
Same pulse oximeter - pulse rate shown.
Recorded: 74 bpm
